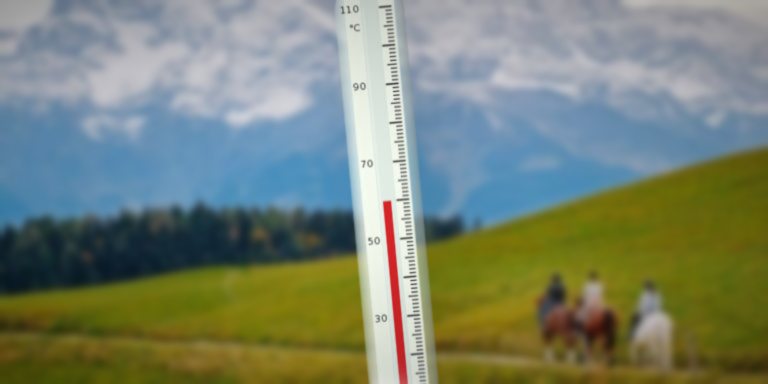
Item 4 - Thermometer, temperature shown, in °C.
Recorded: 60 °C
